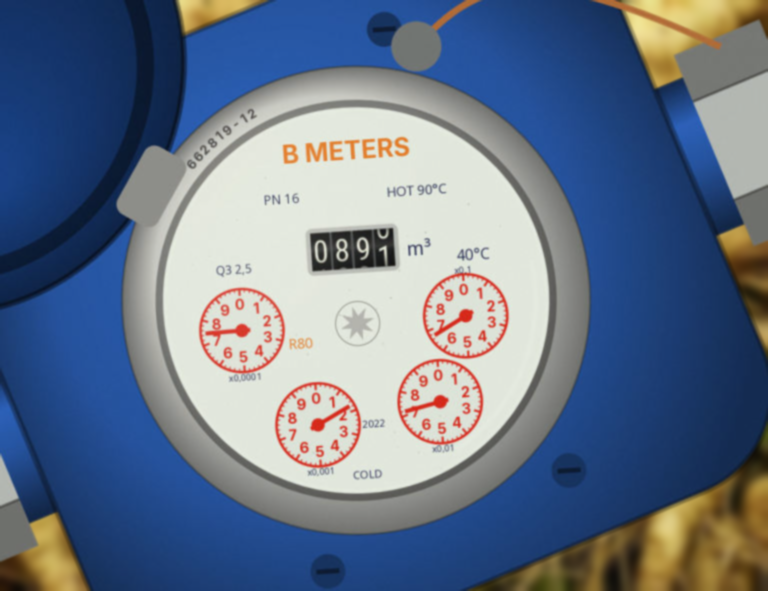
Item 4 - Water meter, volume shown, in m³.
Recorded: 890.6717 m³
